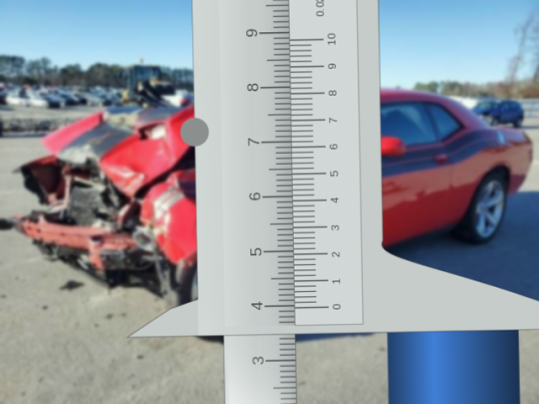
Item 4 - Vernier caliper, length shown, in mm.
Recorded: 39.6 mm
